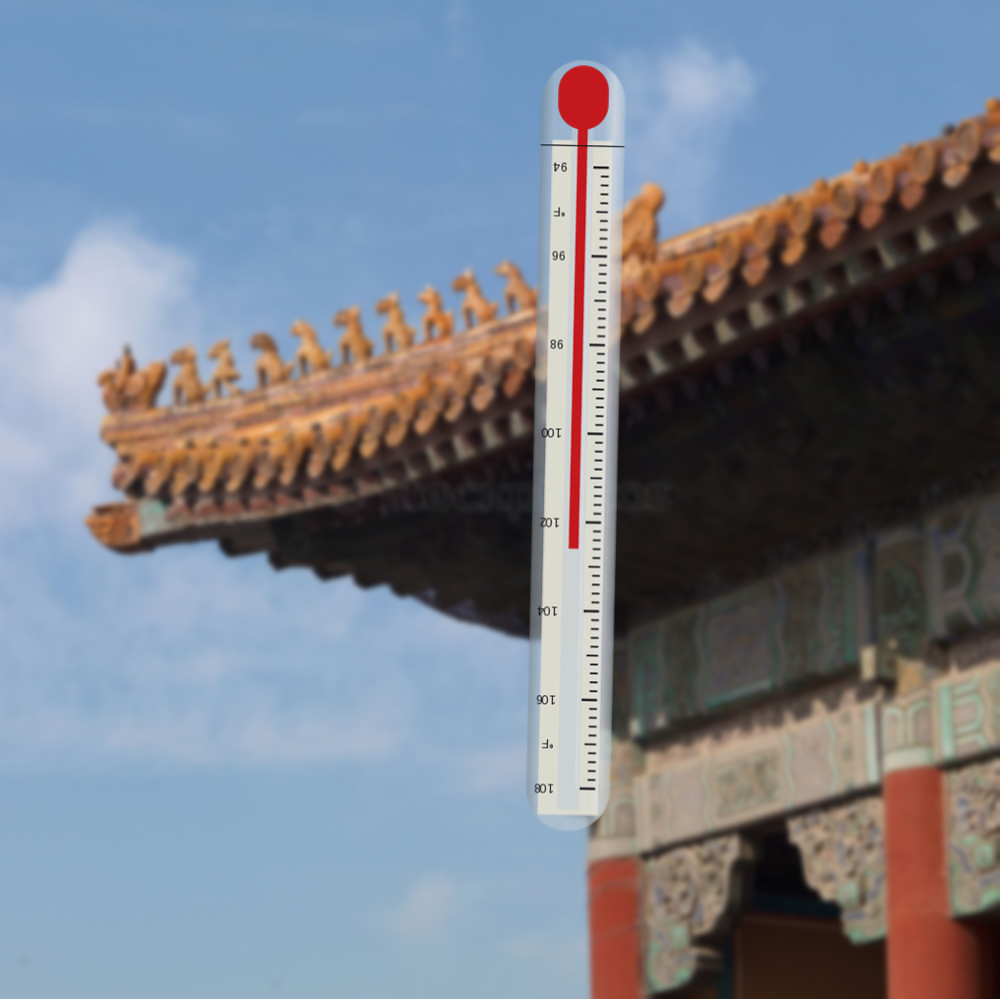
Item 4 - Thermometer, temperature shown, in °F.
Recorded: 102.6 °F
